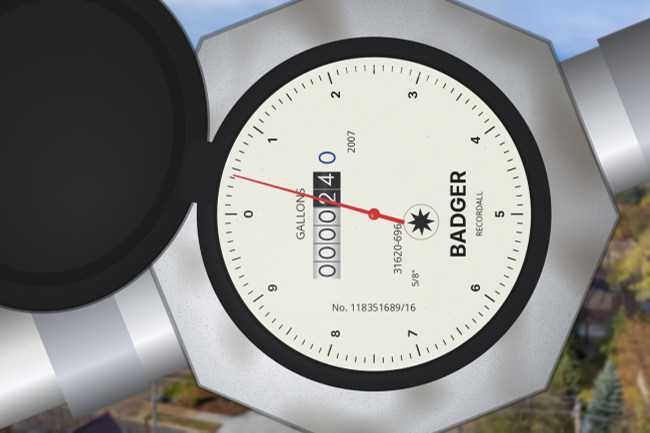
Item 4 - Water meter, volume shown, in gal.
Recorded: 240.4 gal
